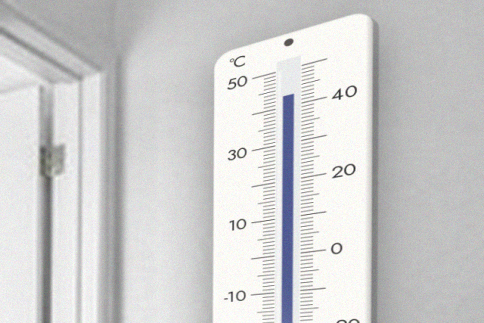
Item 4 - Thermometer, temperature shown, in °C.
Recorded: 43 °C
